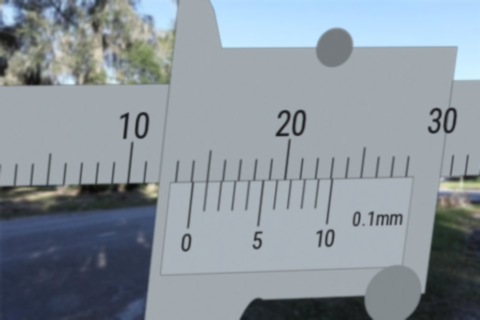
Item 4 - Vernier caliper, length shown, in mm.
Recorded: 14.1 mm
